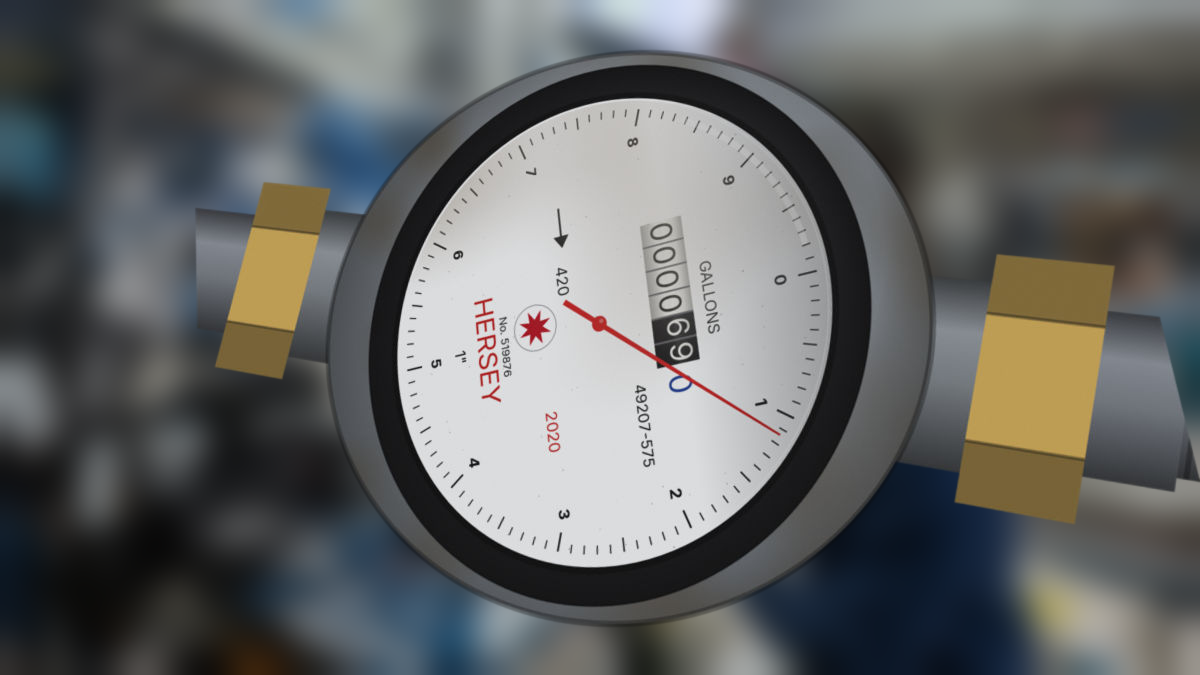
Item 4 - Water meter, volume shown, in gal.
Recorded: 691.1 gal
